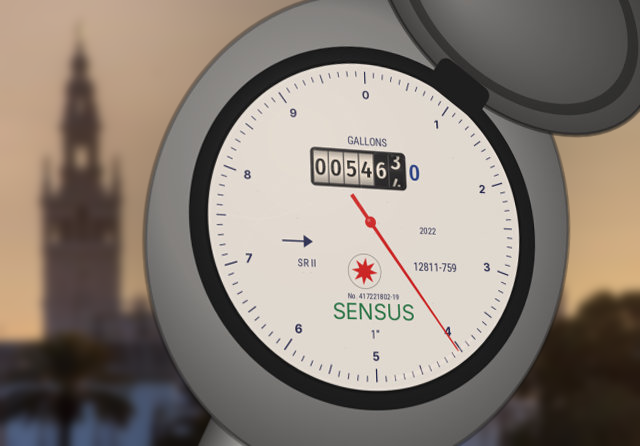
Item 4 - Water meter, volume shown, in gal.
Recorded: 54634.0 gal
